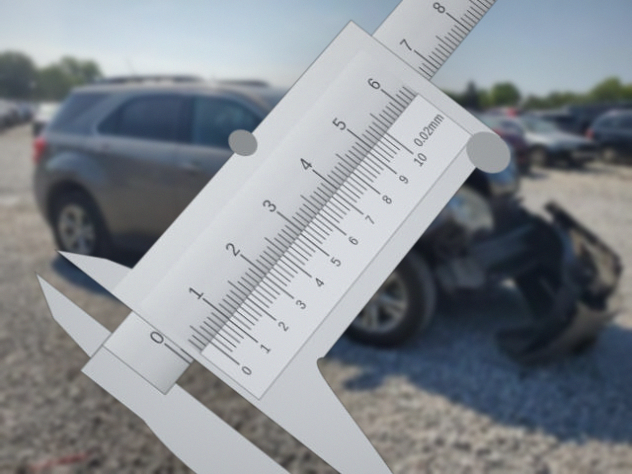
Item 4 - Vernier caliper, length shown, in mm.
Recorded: 5.0 mm
